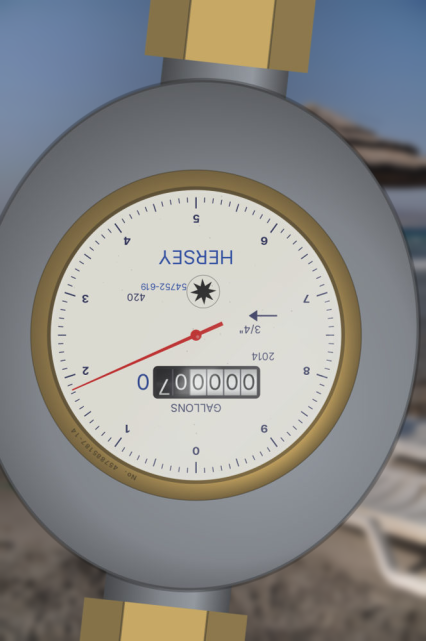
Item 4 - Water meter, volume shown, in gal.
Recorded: 71.8 gal
